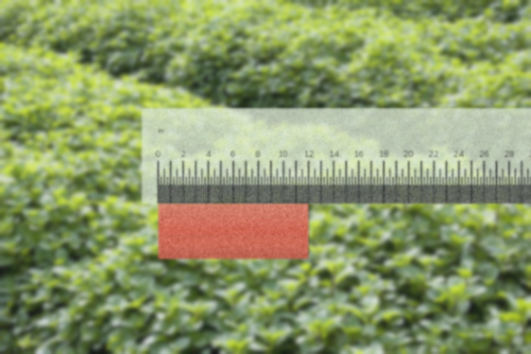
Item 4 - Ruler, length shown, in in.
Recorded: 12 in
